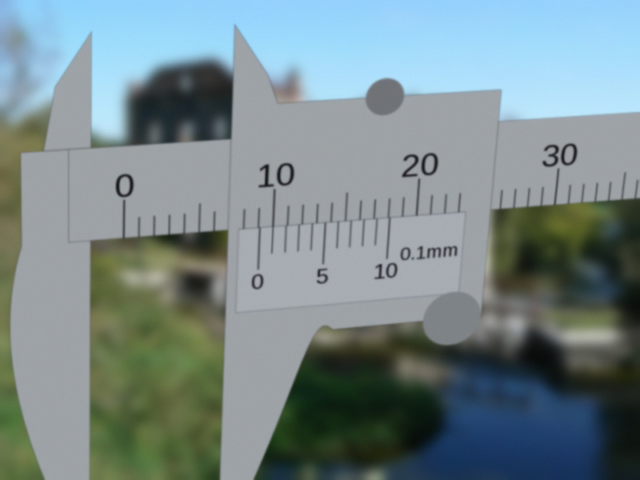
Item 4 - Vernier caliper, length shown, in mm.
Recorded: 9.1 mm
